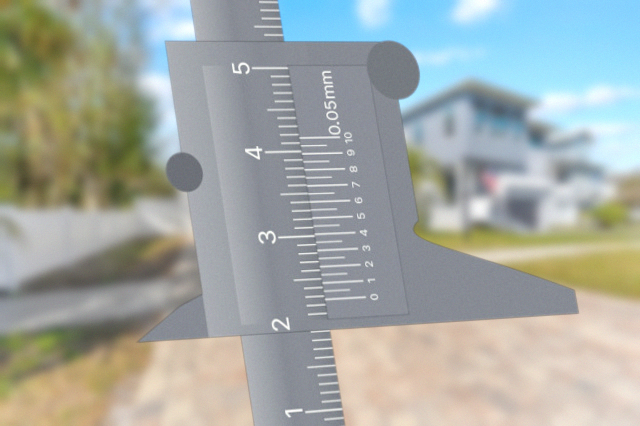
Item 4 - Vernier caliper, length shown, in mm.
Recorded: 22.6 mm
